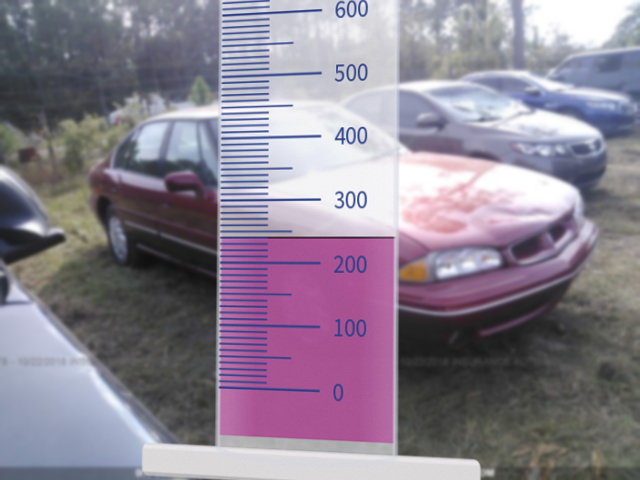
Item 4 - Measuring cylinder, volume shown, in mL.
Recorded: 240 mL
